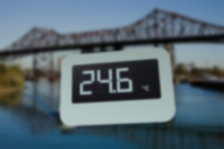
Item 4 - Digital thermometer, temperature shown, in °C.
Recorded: 24.6 °C
